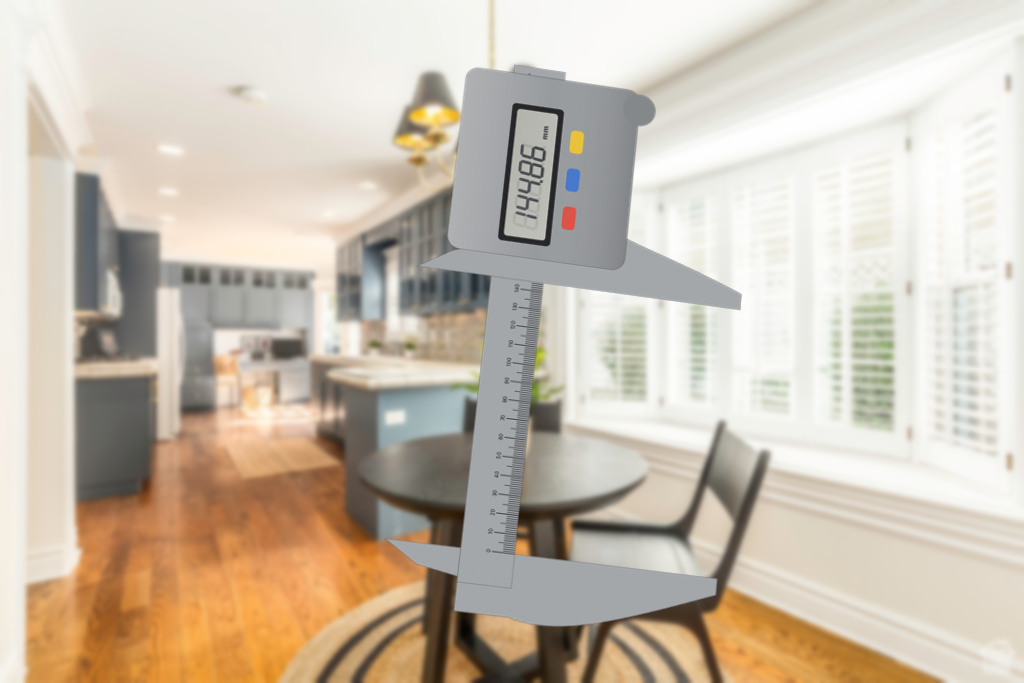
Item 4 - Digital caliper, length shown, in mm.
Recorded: 144.86 mm
